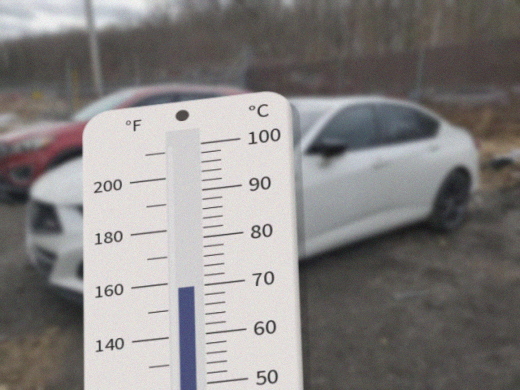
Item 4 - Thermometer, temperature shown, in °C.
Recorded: 70 °C
